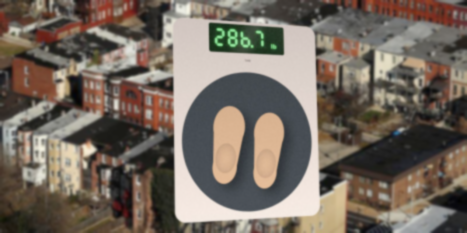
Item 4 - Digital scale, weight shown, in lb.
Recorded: 286.7 lb
